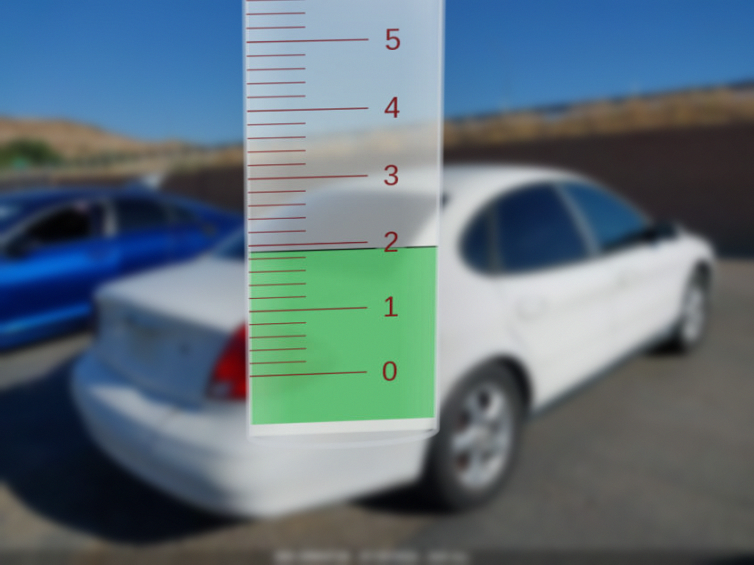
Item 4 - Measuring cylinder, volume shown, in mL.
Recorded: 1.9 mL
